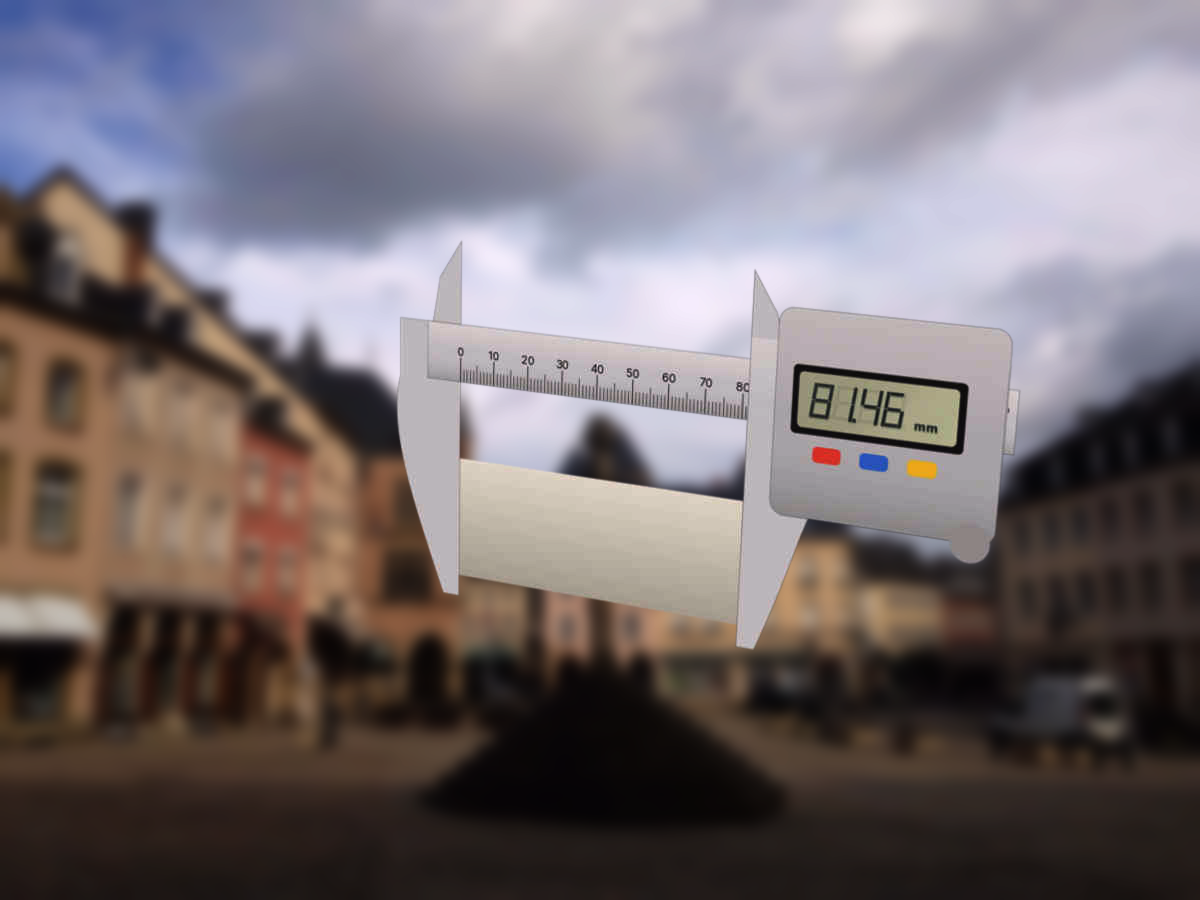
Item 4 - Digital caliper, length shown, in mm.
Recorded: 81.46 mm
